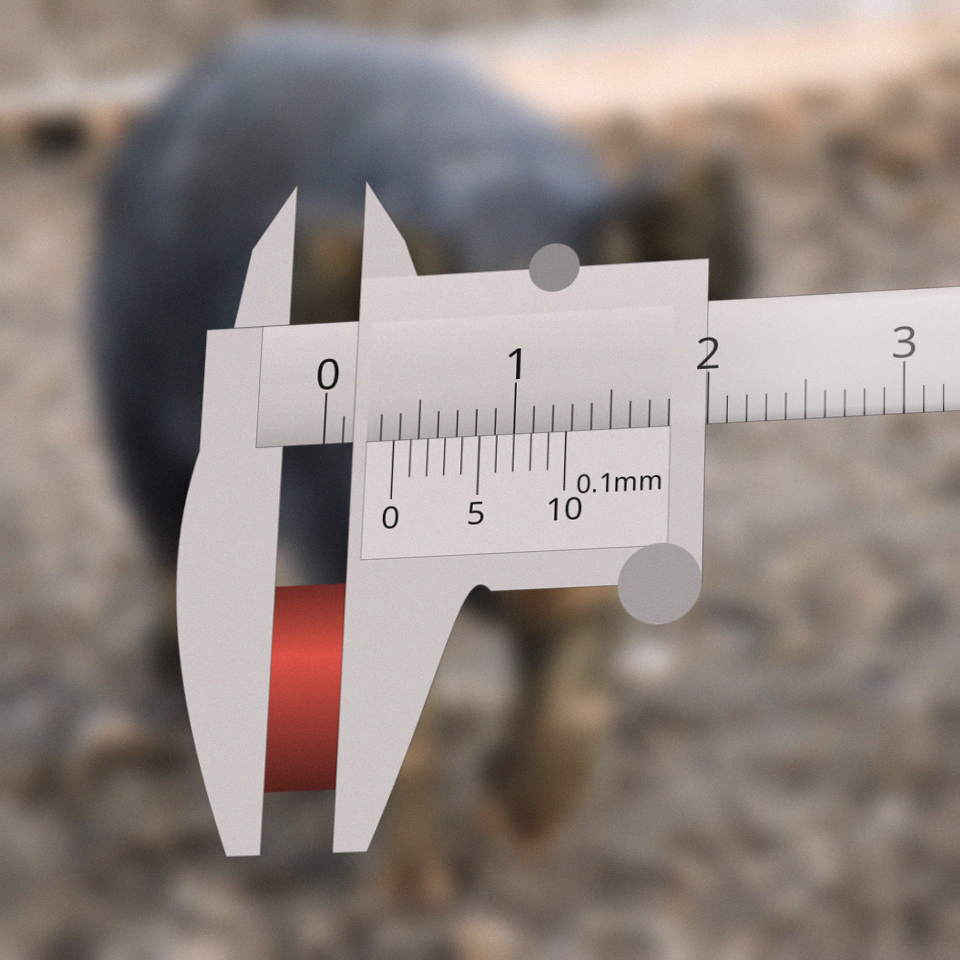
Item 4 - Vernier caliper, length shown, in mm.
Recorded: 3.7 mm
